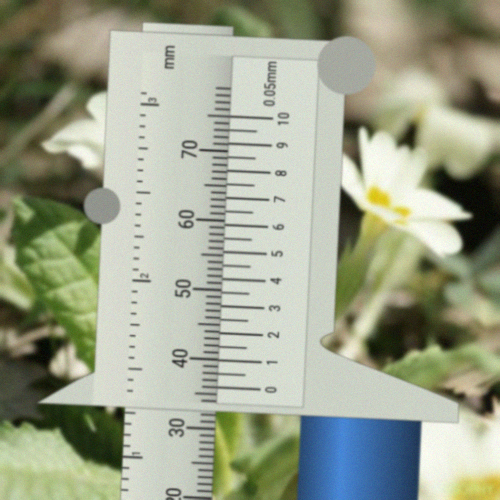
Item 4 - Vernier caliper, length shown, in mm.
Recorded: 36.0 mm
